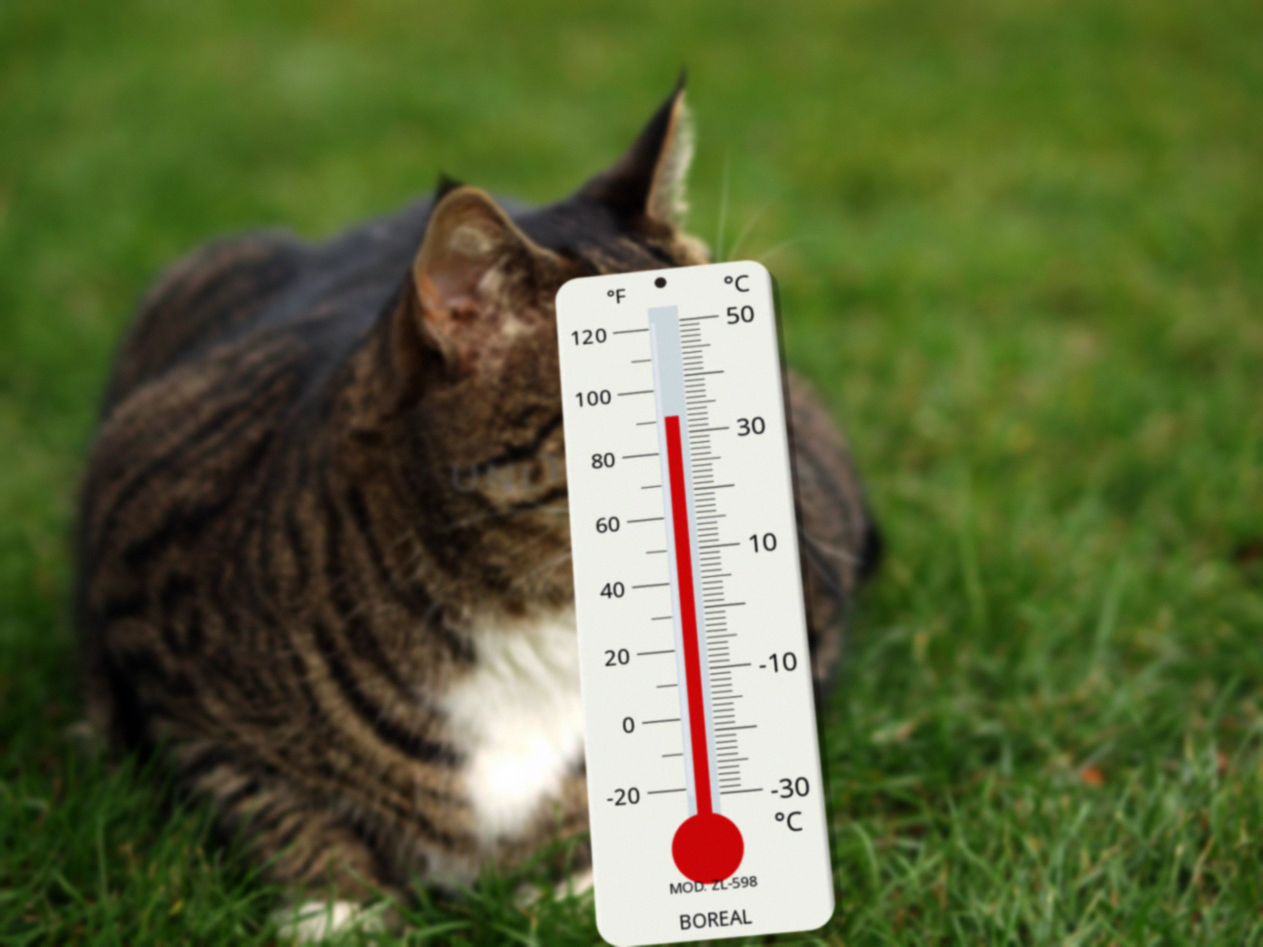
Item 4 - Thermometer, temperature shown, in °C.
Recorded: 33 °C
